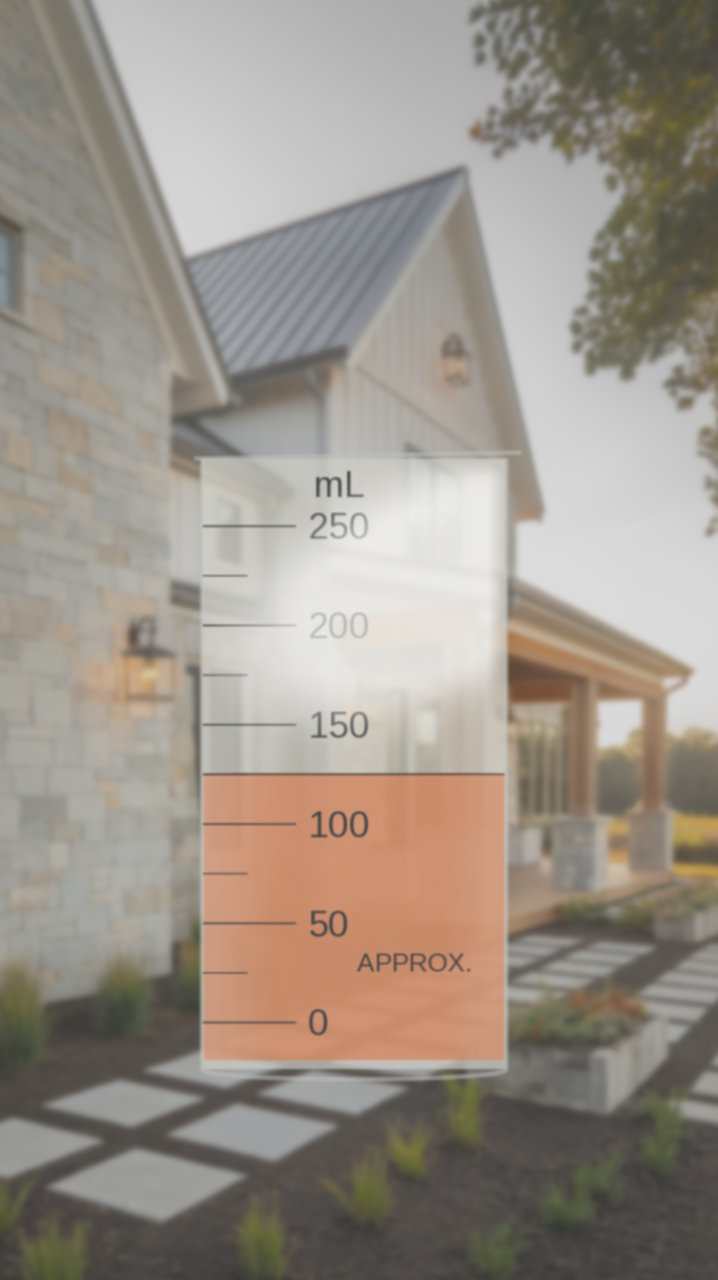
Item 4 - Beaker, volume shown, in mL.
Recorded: 125 mL
